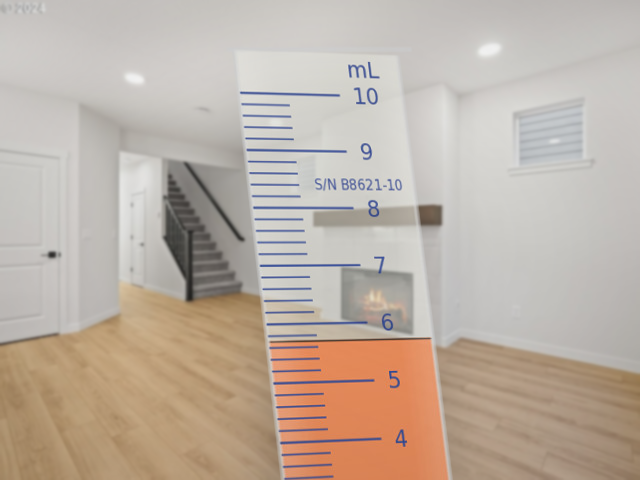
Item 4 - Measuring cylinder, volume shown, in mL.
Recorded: 5.7 mL
